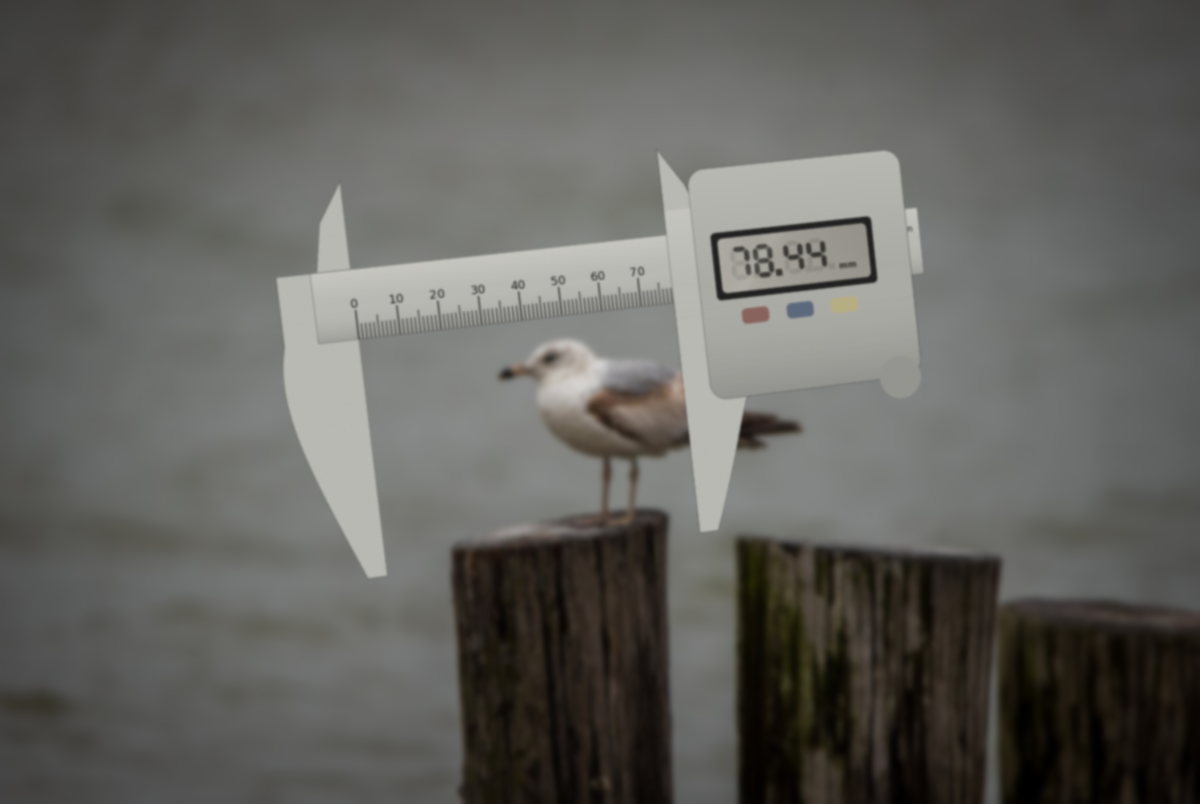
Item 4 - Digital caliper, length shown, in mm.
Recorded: 78.44 mm
